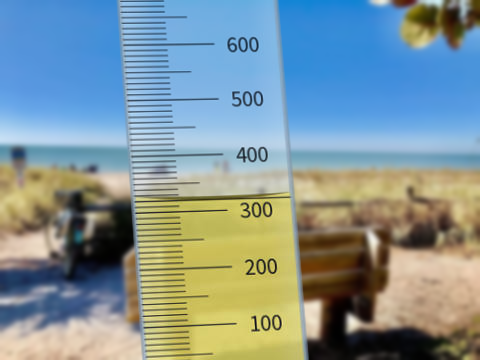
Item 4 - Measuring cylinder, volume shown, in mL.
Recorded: 320 mL
